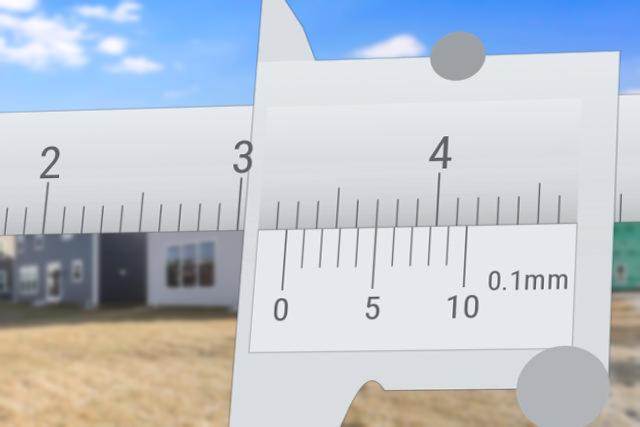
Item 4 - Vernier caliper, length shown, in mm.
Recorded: 32.5 mm
